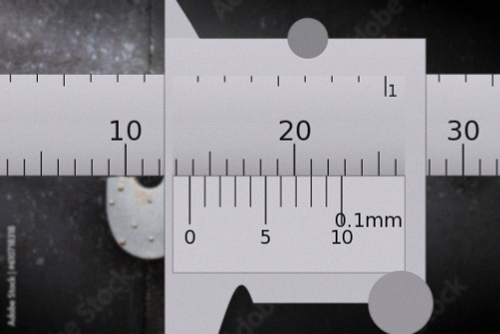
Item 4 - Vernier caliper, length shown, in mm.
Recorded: 13.8 mm
